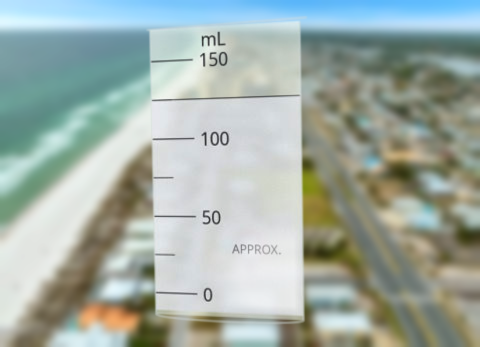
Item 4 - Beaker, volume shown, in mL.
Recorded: 125 mL
